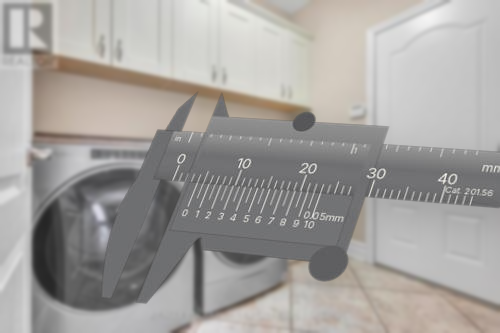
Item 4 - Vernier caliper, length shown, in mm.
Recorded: 4.0 mm
